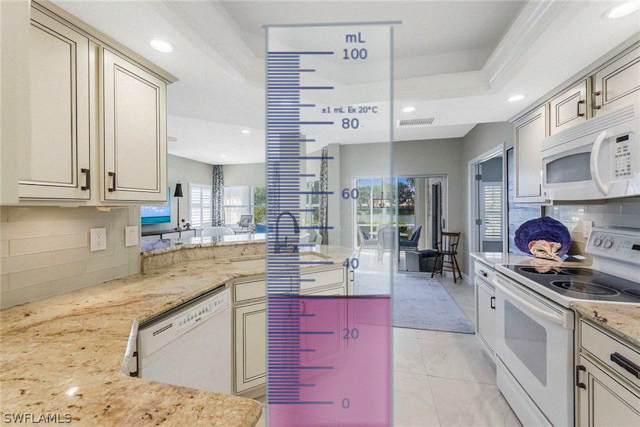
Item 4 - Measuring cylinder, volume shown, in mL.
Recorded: 30 mL
